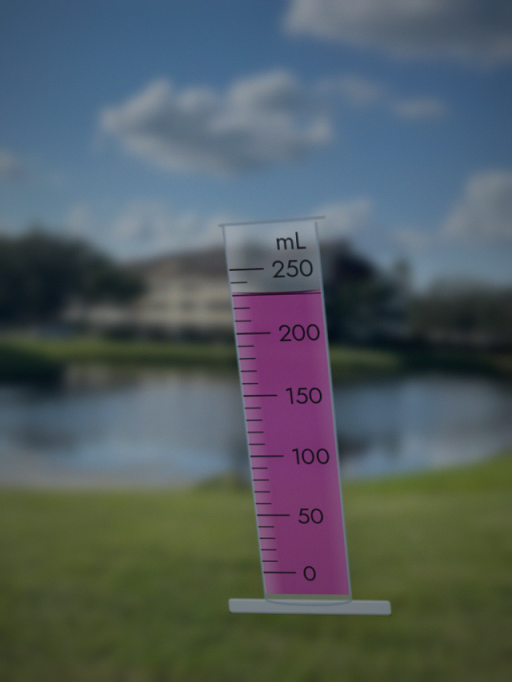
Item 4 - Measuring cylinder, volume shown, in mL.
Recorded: 230 mL
